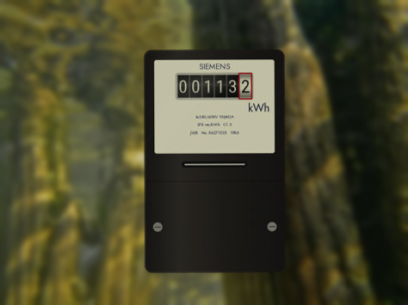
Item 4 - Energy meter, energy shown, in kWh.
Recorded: 113.2 kWh
